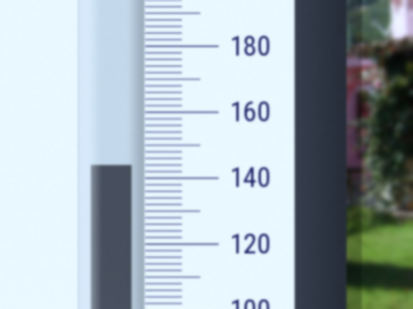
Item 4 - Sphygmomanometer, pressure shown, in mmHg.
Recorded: 144 mmHg
